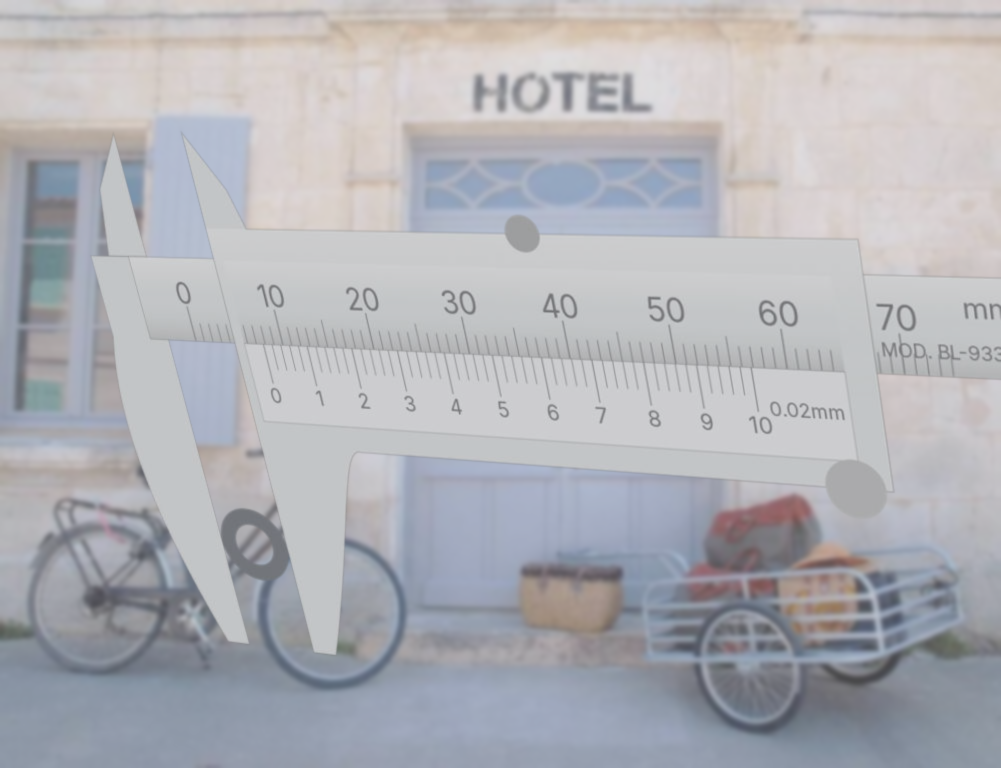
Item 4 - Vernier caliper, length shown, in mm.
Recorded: 7.8 mm
